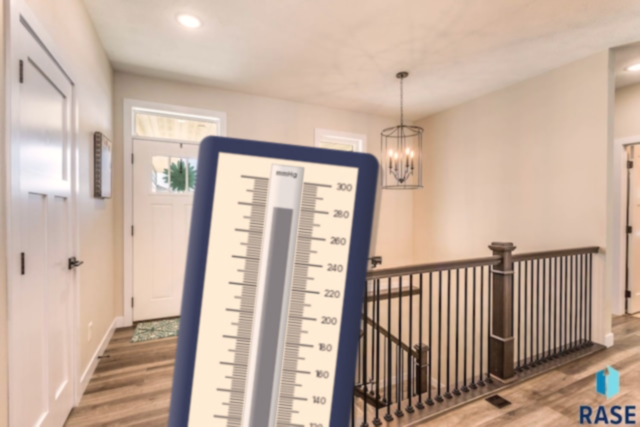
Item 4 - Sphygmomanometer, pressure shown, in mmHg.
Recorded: 280 mmHg
